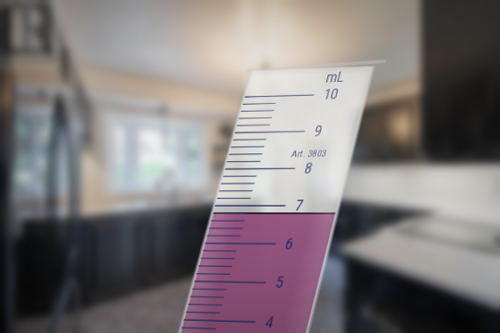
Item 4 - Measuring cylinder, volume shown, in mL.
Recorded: 6.8 mL
